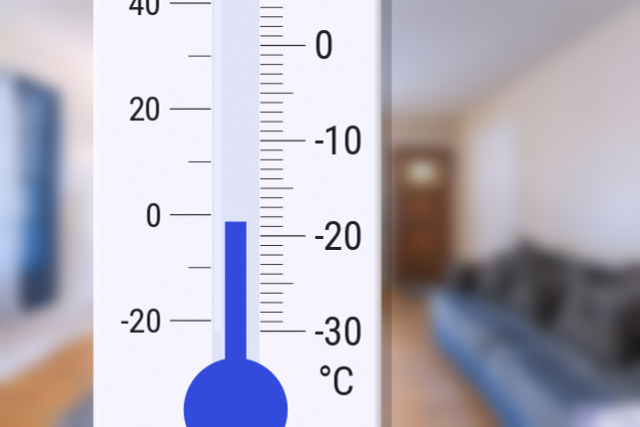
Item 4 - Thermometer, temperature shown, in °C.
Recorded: -18.5 °C
